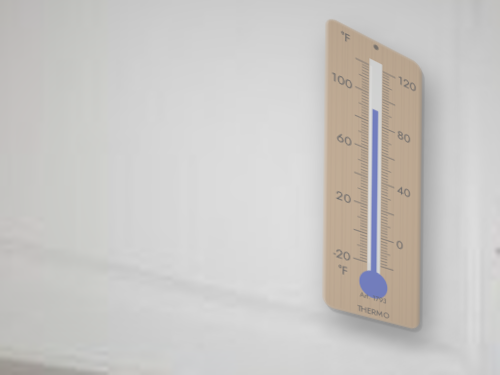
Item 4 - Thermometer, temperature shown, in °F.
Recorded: 90 °F
